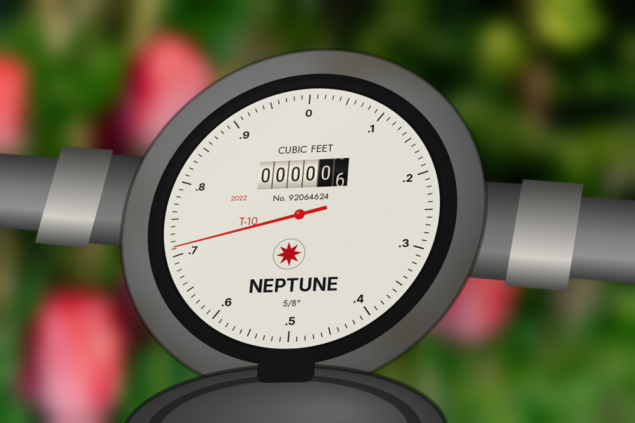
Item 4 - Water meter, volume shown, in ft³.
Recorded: 5.71 ft³
